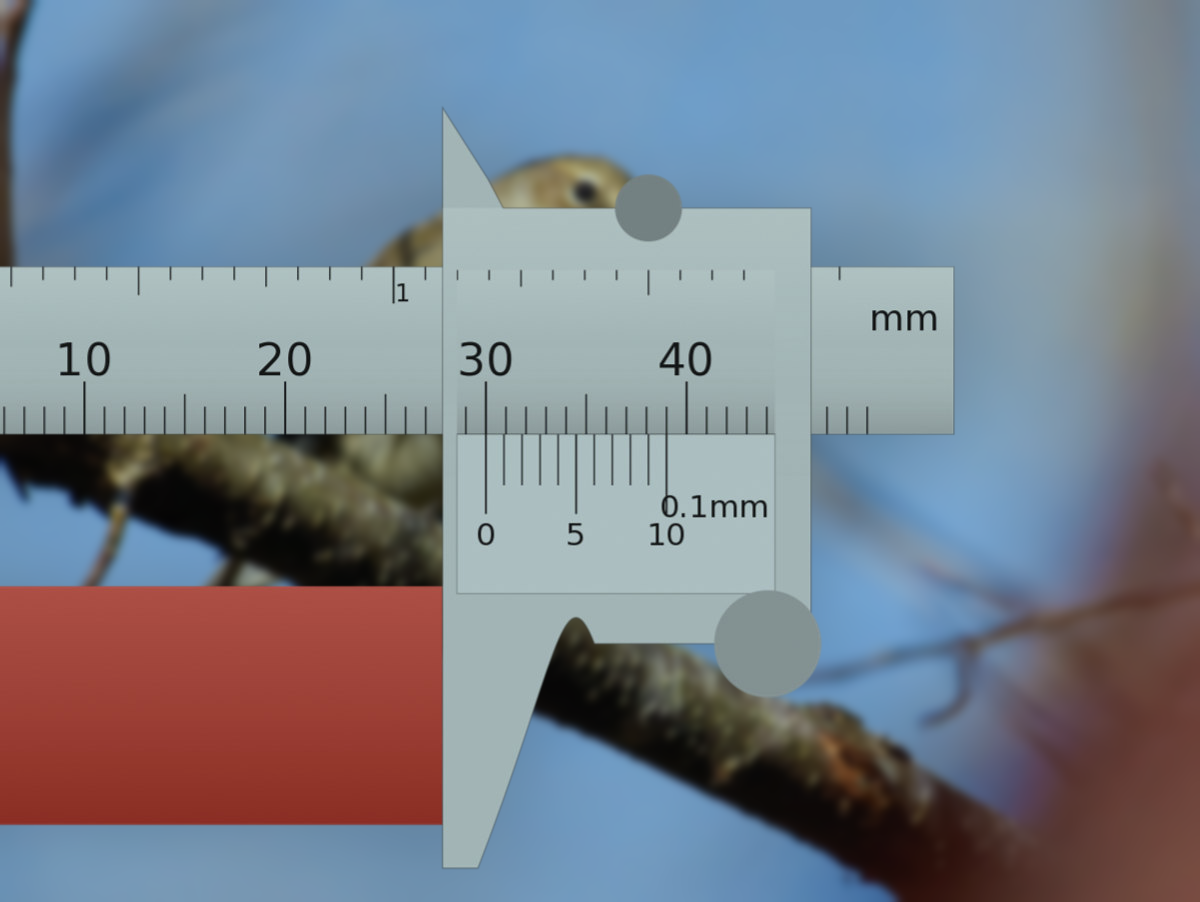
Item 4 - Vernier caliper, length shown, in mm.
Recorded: 30.0 mm
